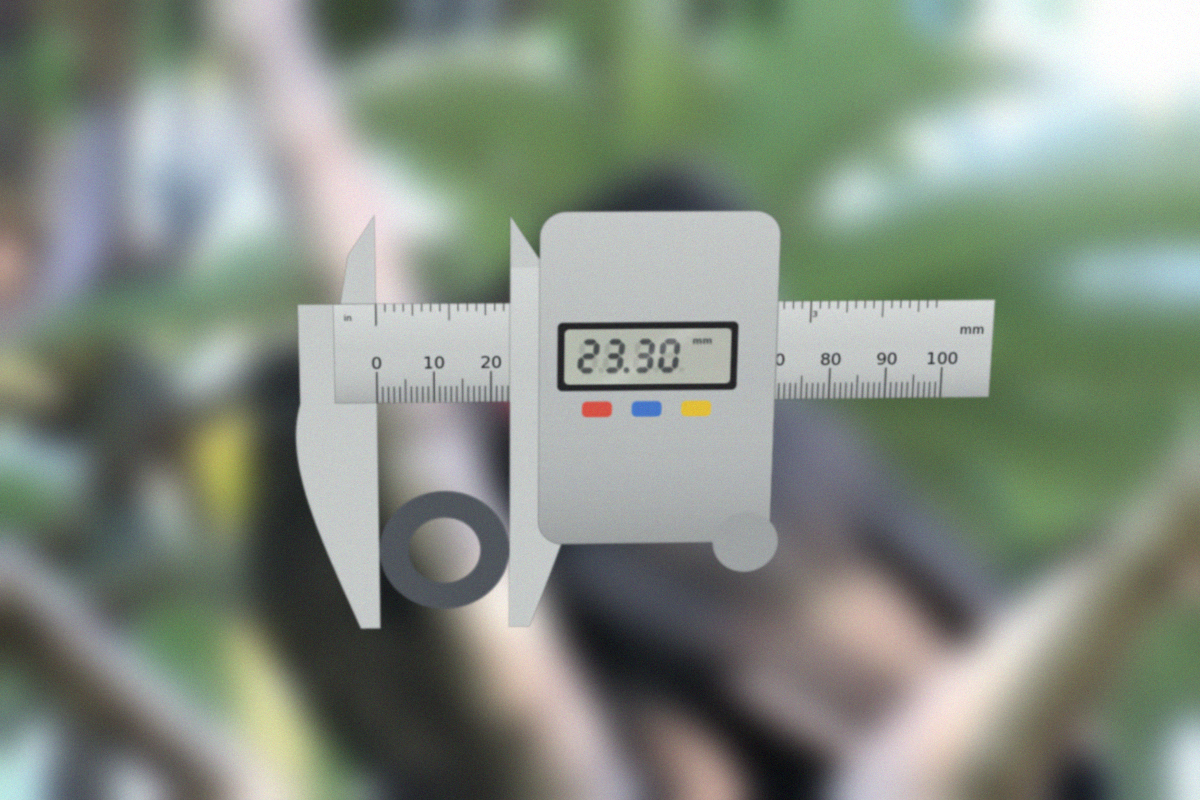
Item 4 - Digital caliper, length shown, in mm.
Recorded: 23.30 mm
